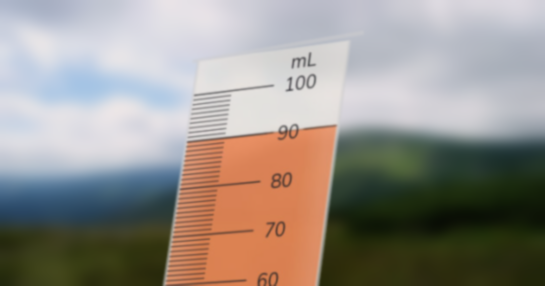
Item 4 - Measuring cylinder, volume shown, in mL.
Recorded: 90 mL
